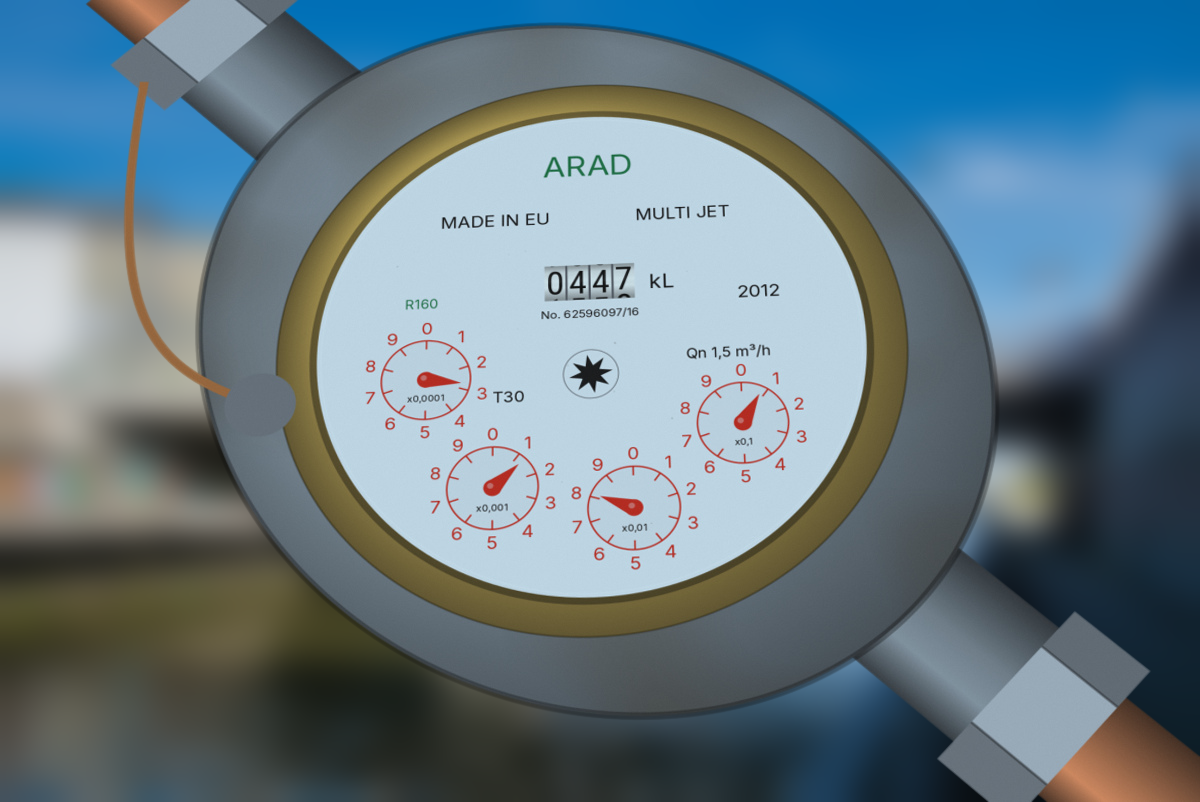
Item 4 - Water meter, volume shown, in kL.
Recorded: 447.0812 kL
